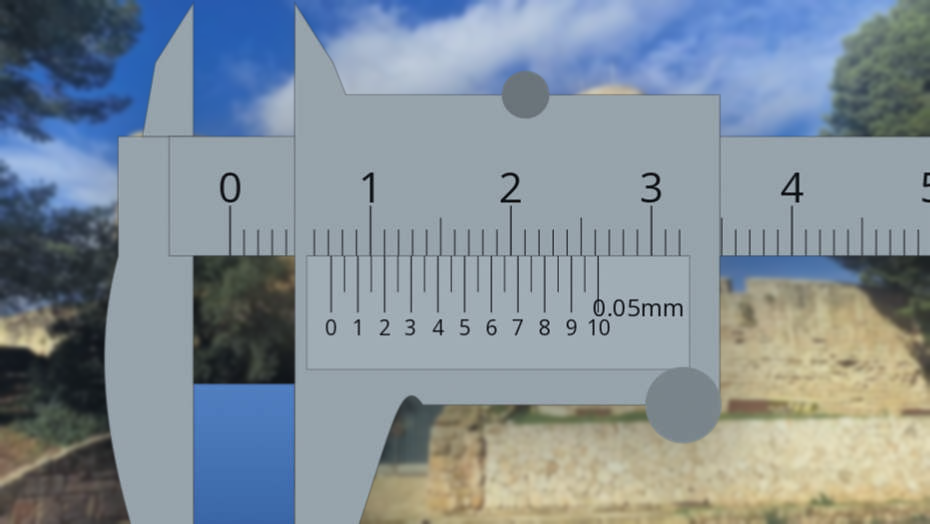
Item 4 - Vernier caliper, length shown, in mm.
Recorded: 7.2 mm
